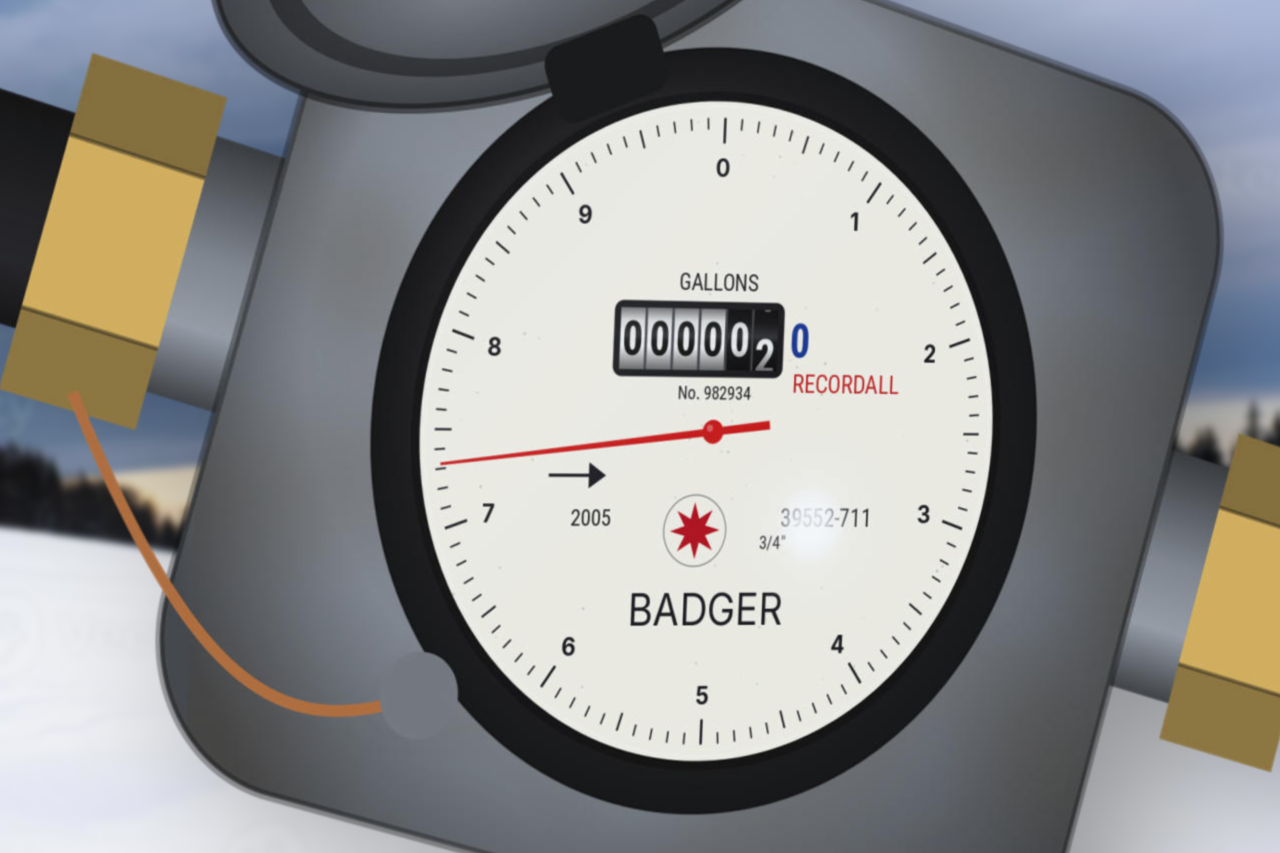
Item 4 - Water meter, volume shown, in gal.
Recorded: 17.3 gal
